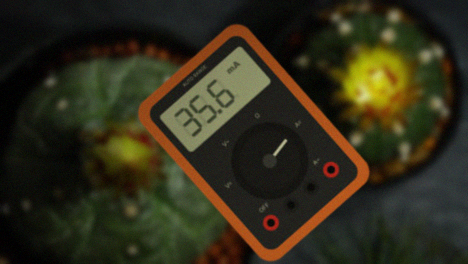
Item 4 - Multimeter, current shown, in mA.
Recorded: 35.6 mA
